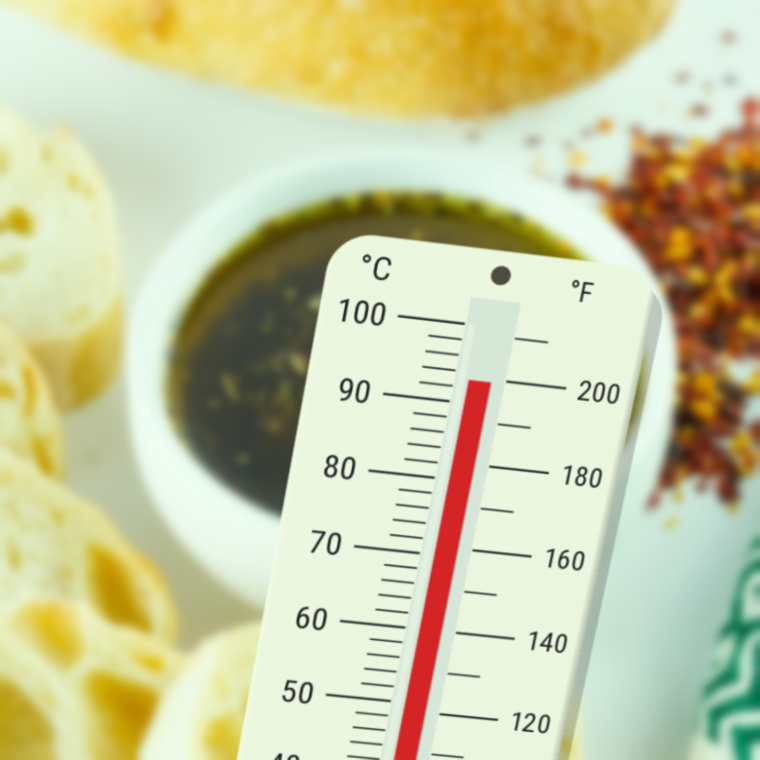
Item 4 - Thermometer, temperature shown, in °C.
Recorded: 93 °C
